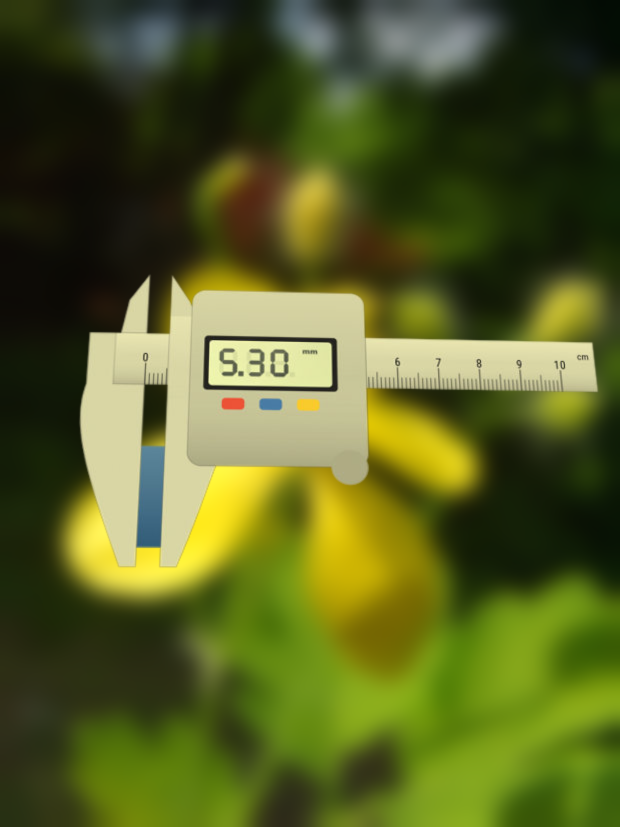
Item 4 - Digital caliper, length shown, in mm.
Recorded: 5.30 mm
